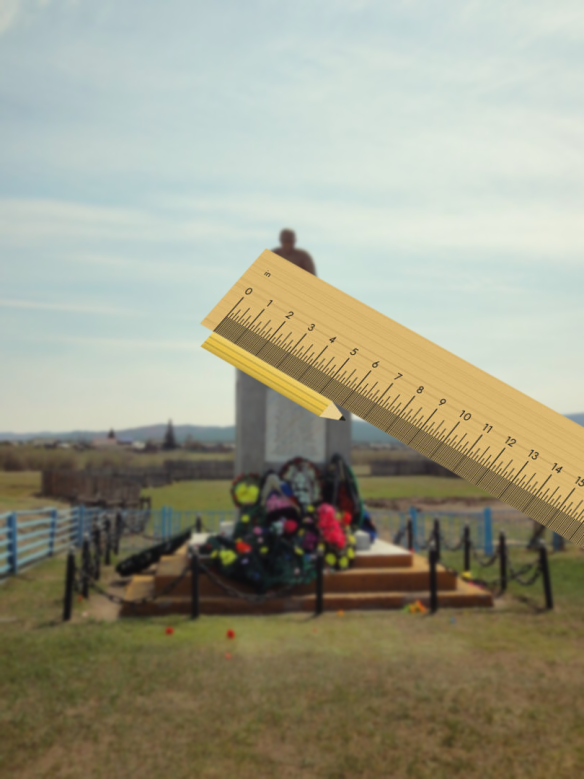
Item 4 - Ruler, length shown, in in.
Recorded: 6.5 in
